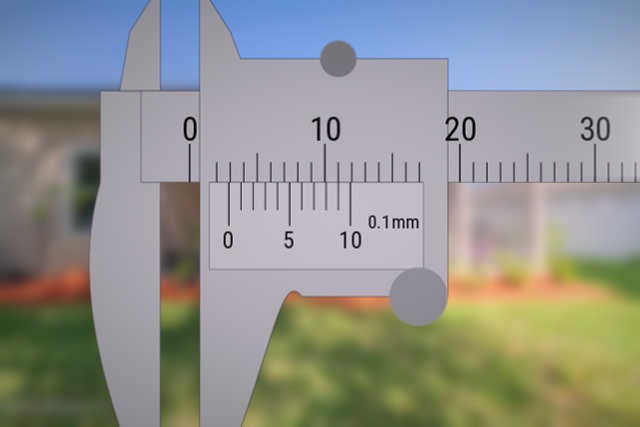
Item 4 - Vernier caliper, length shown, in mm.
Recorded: 2.9 mm
